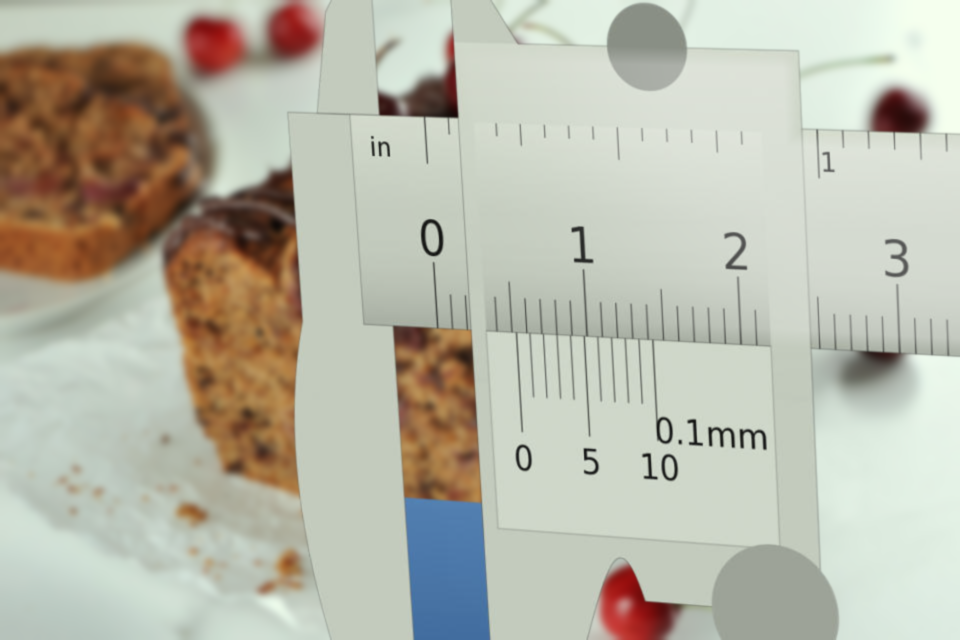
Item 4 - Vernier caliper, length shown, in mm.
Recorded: 5.3 mm
